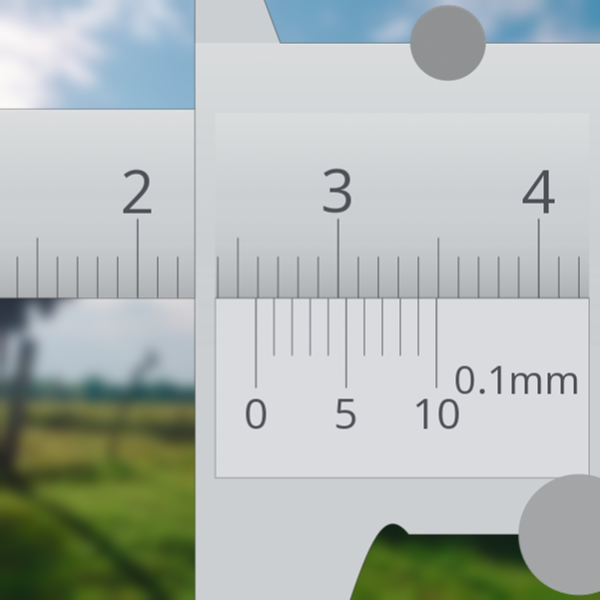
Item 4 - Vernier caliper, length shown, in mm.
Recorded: 25.9 mm
